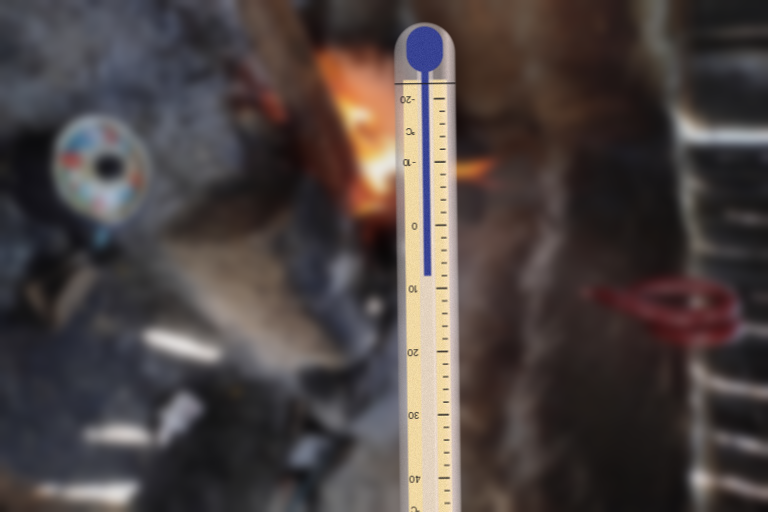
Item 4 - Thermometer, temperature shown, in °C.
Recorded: 8 °C
